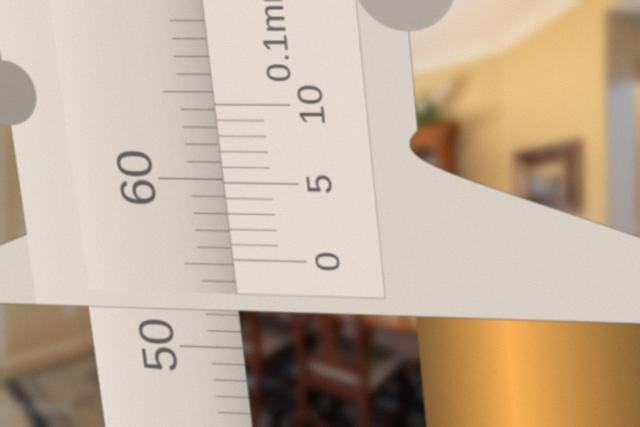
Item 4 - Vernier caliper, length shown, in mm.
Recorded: 55.3 mm
